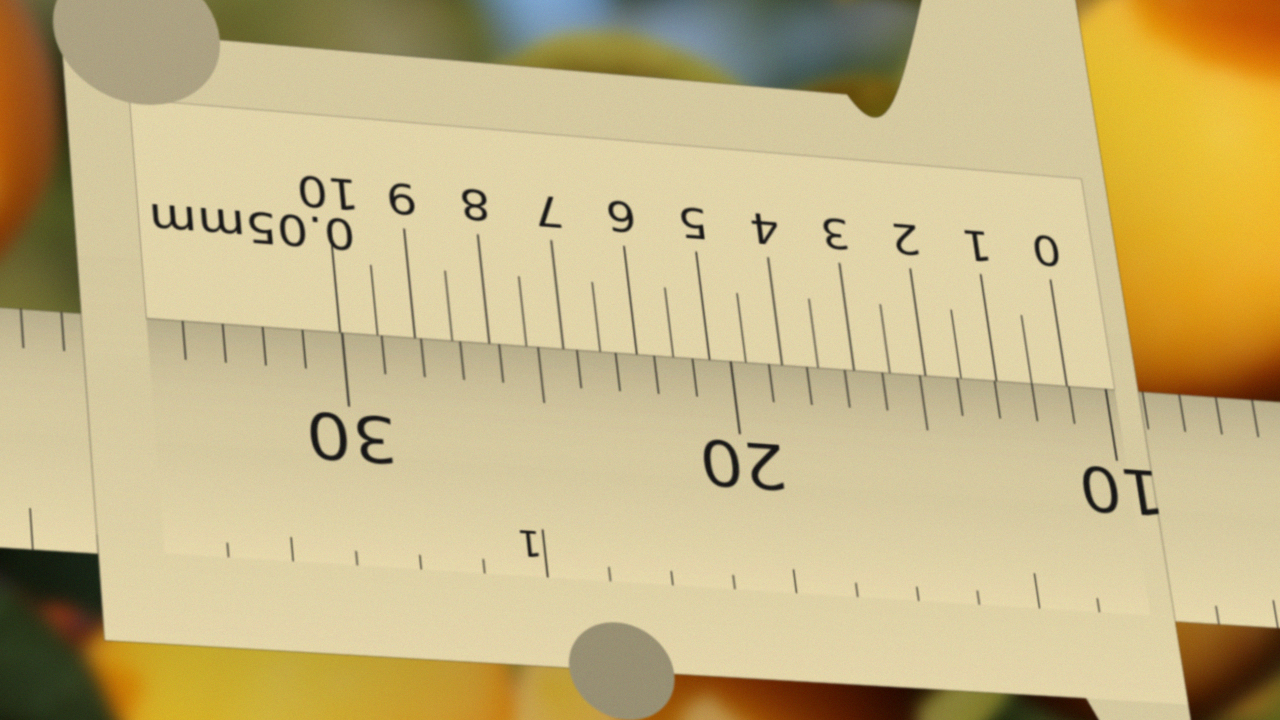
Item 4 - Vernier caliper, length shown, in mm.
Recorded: 11.05 mm
